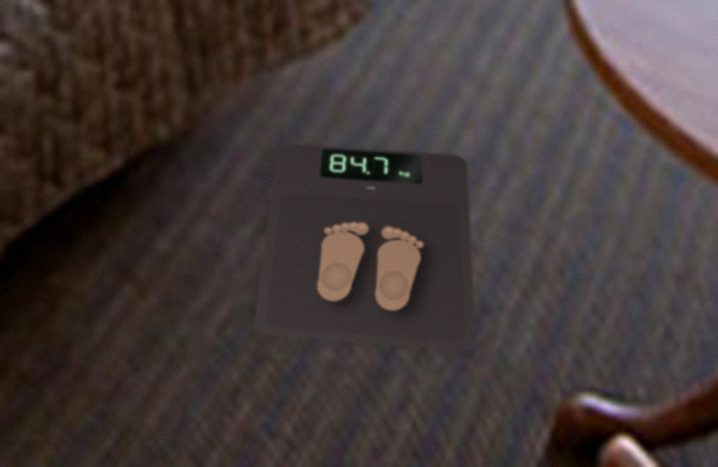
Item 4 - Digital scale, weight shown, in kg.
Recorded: 84.7 kg
